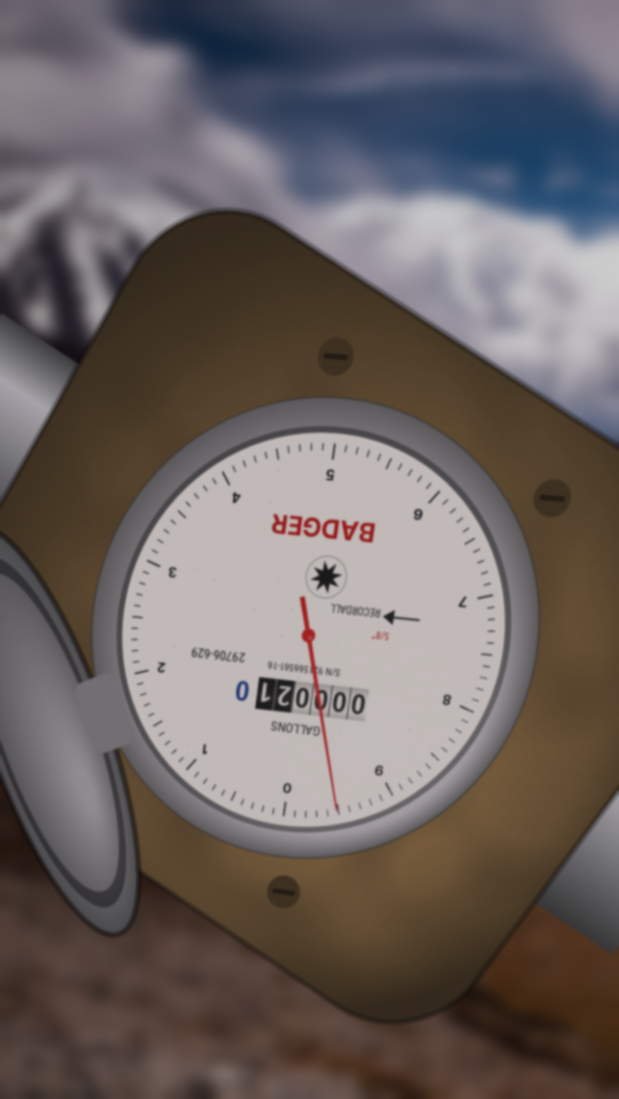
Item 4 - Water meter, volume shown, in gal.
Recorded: 209.5 gal
